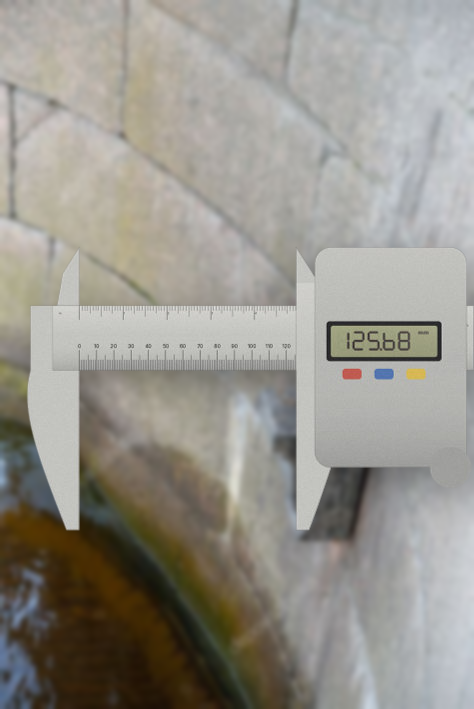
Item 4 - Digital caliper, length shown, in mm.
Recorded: 125.68 mm
